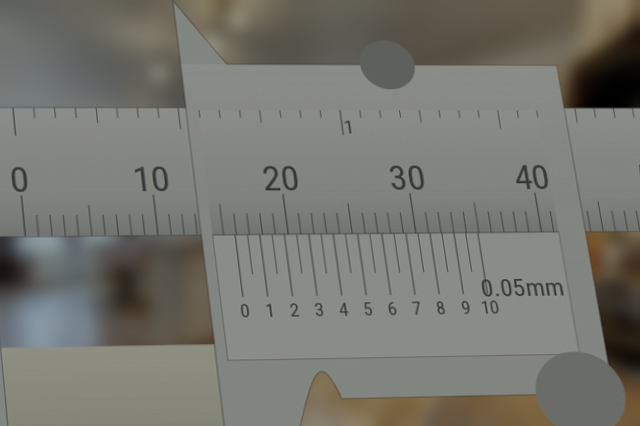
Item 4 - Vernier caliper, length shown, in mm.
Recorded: 15.9 mm
